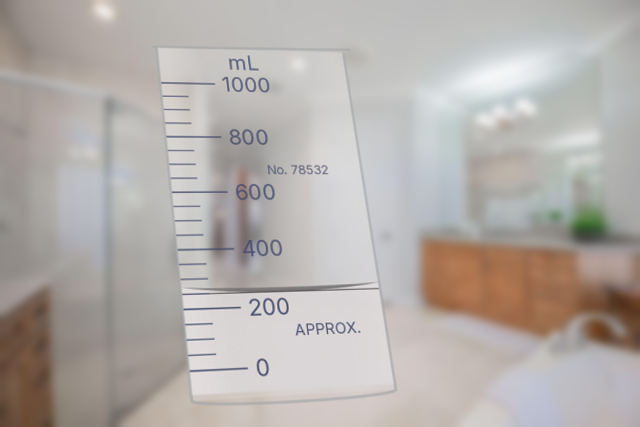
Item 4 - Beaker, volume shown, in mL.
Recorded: 250 mL
